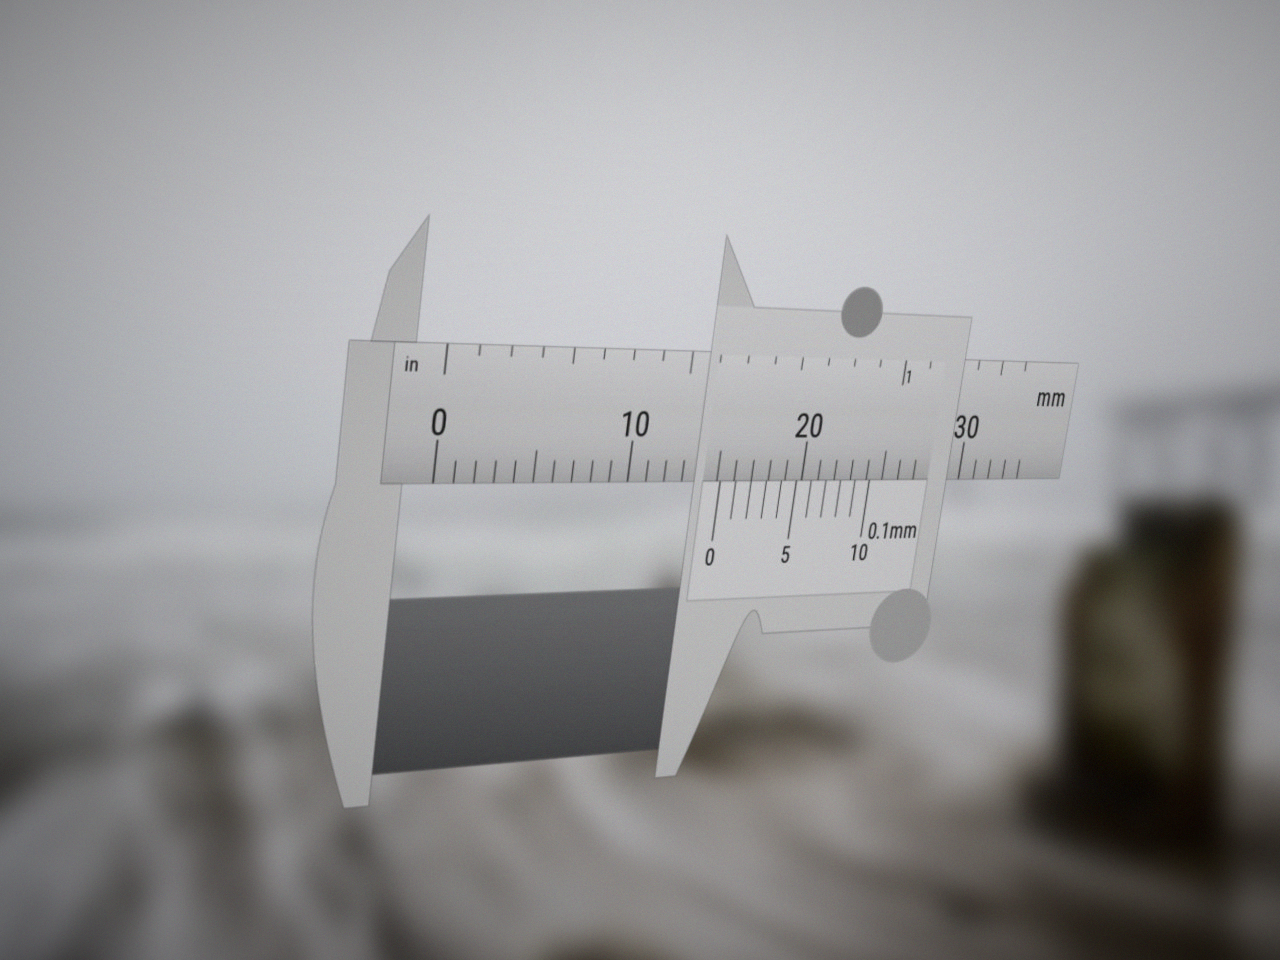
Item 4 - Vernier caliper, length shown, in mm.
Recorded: 15.2 mm
